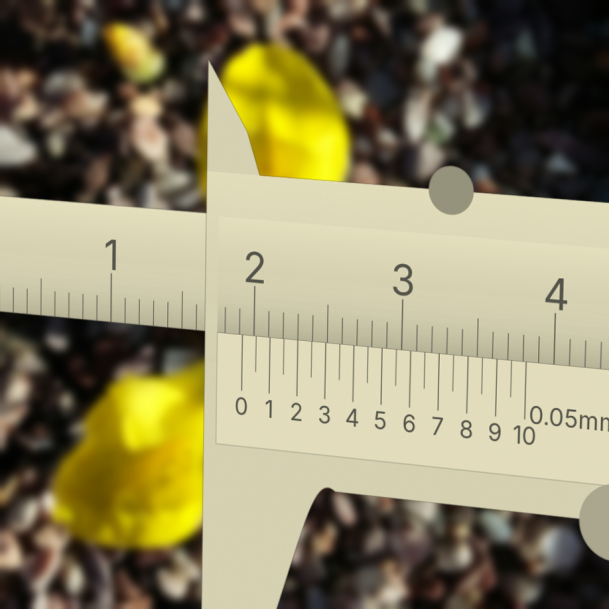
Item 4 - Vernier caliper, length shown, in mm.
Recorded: 19.2 mm
